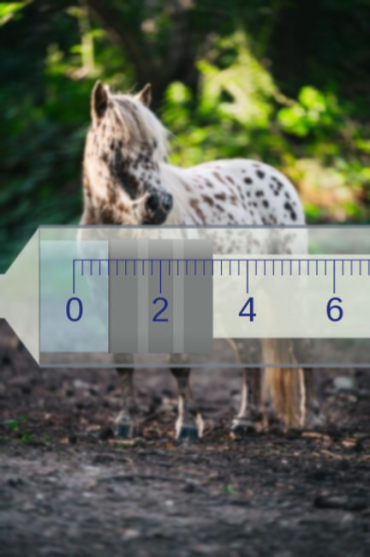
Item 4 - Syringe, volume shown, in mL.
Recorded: 0.8 mL
